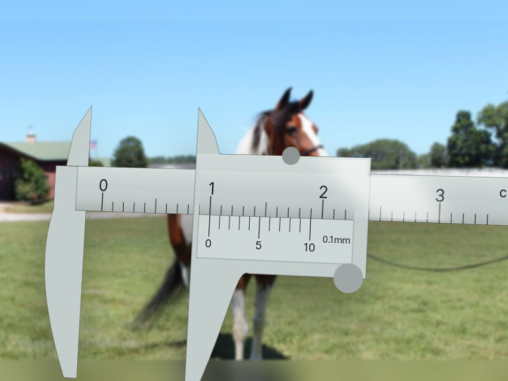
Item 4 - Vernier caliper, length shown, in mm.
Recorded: 10.0 mm
